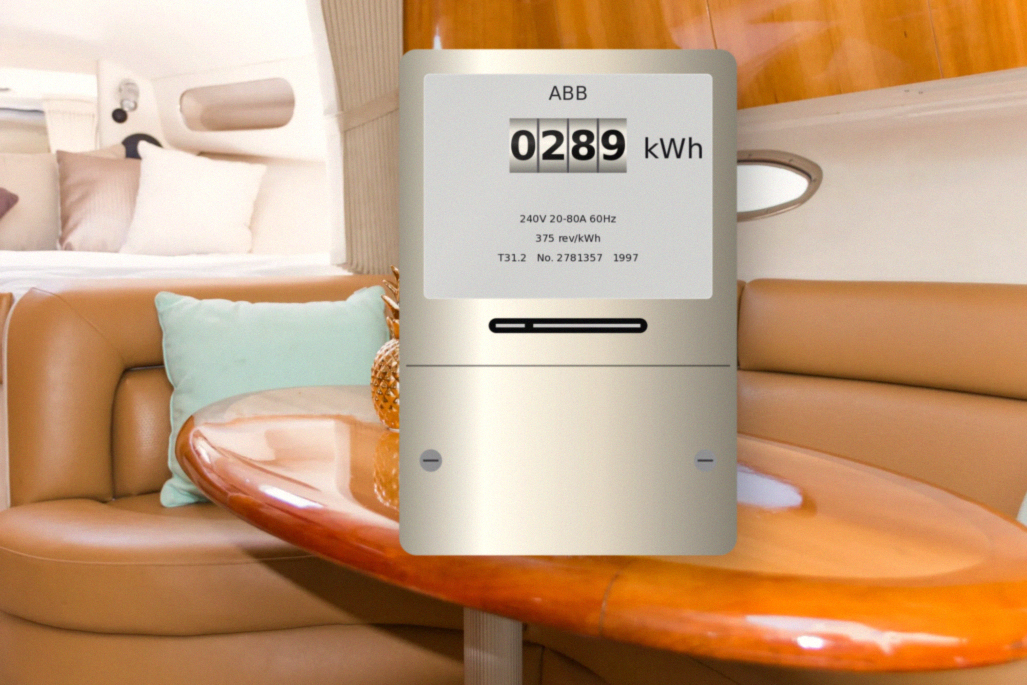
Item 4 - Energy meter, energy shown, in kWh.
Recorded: 289 kWh
